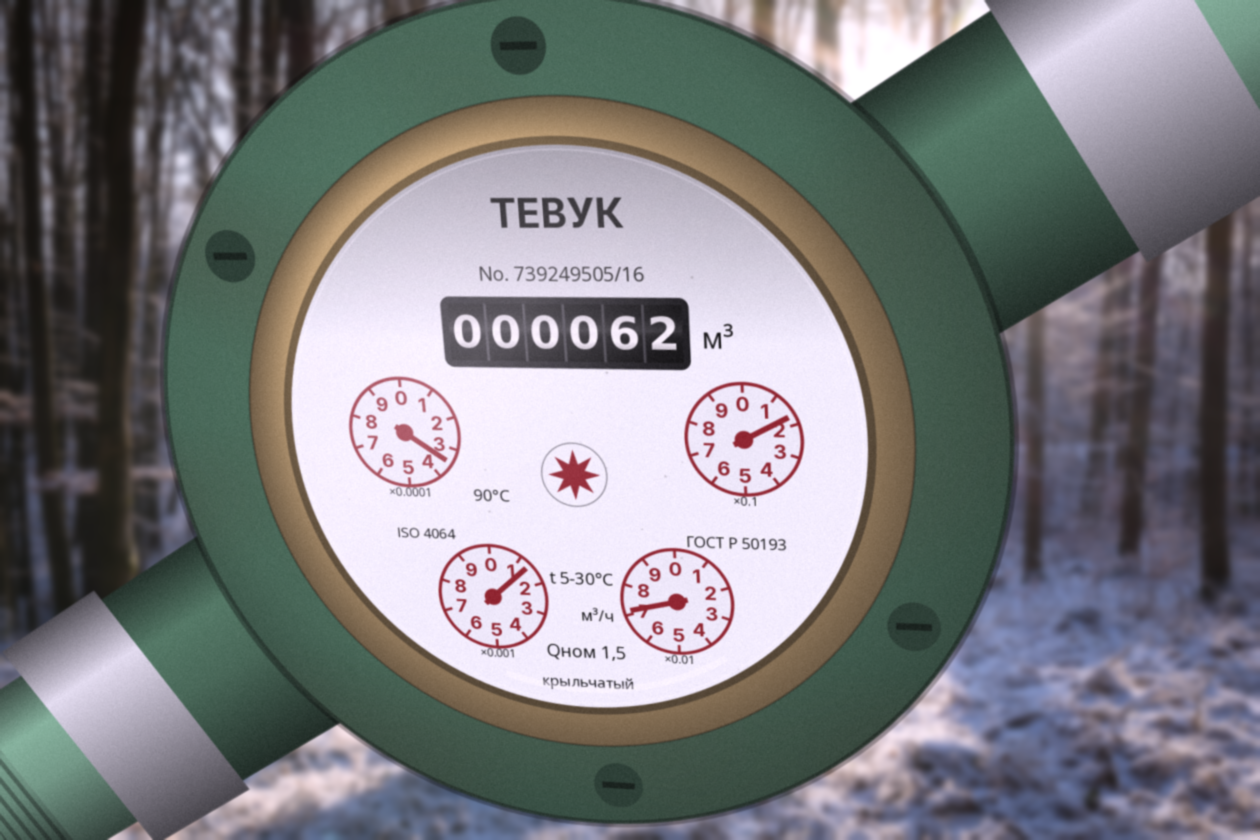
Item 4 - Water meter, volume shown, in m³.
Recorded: 62.1713 m³
